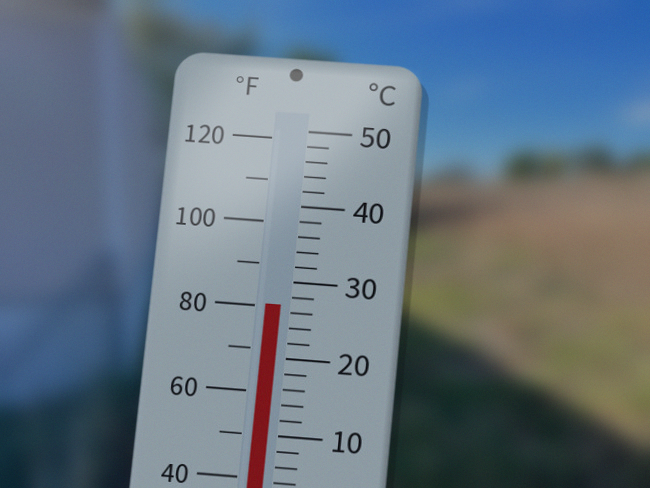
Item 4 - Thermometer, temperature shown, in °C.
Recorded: 27 °C
